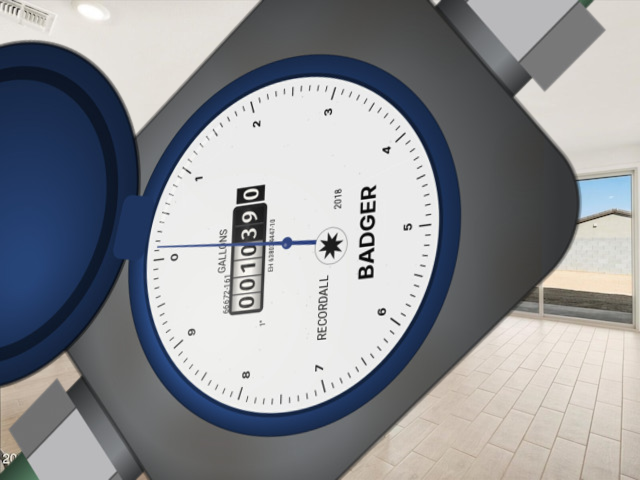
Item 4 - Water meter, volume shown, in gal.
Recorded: 10390.1 gal
